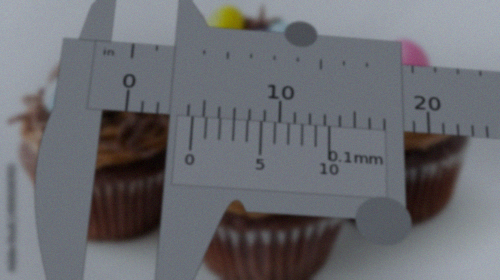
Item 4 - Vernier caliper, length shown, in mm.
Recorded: 4.3 mm
